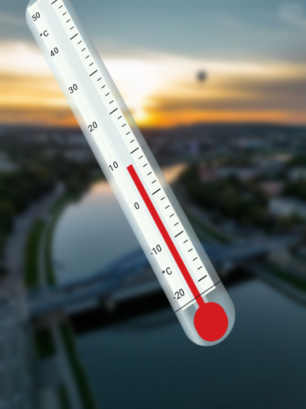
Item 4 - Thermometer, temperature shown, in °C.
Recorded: 8 °C
